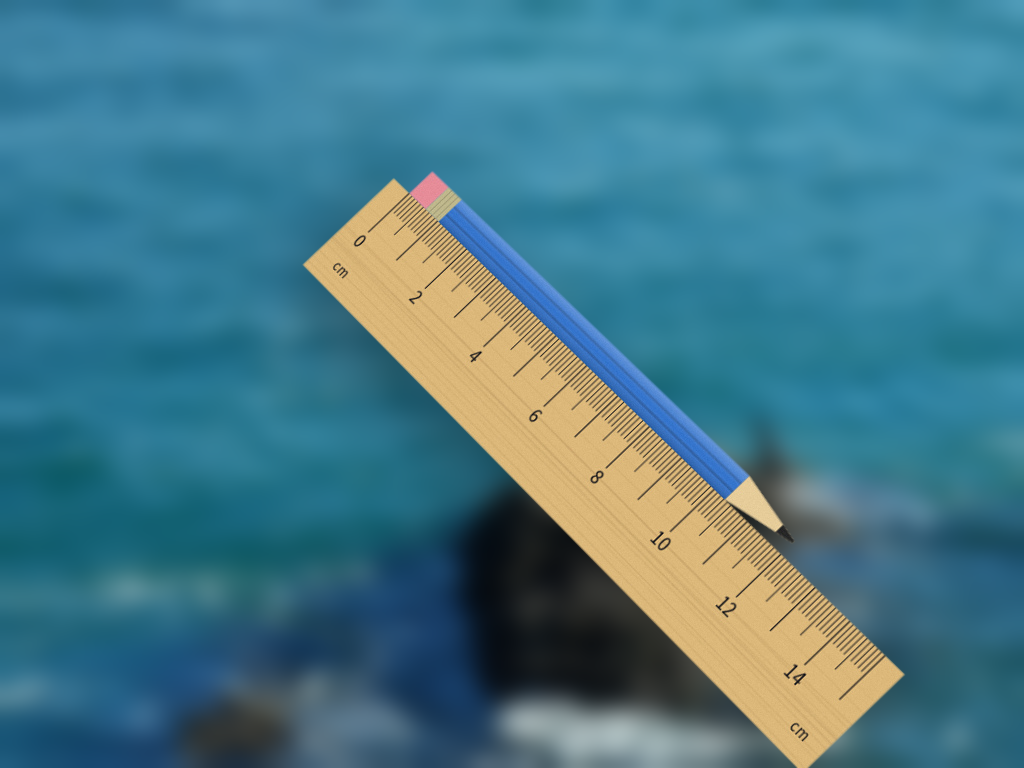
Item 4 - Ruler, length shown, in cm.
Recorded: 12 cm
